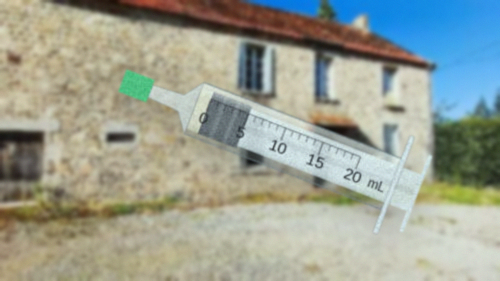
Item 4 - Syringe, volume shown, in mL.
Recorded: 0 mL
